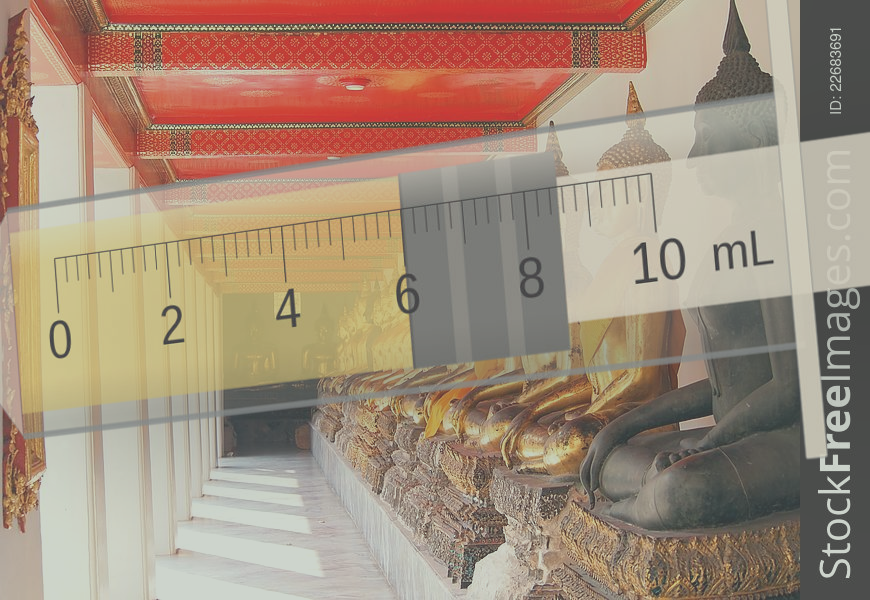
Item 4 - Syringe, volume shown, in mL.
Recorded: 6 mL
